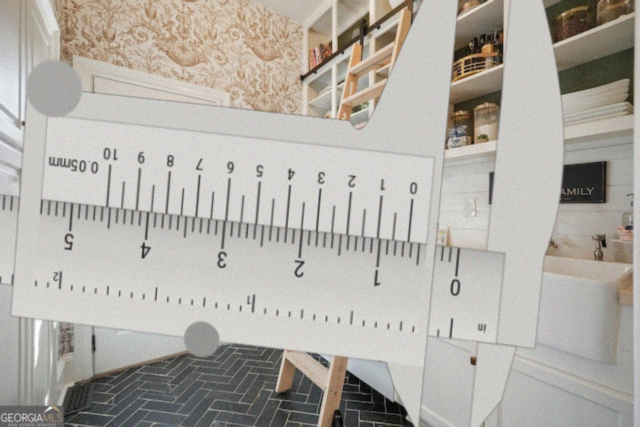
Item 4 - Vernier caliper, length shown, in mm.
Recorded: 6.4 mm
